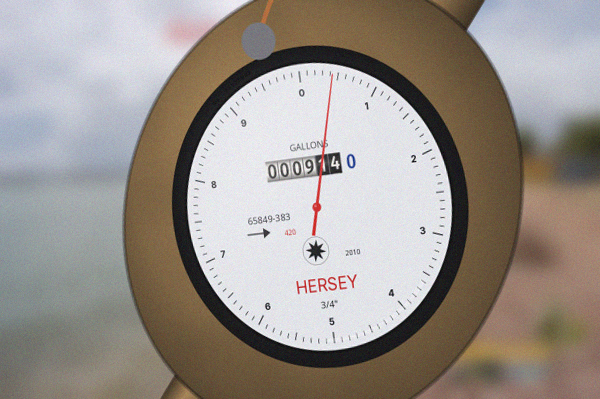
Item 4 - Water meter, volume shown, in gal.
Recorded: 9140.4 gal
